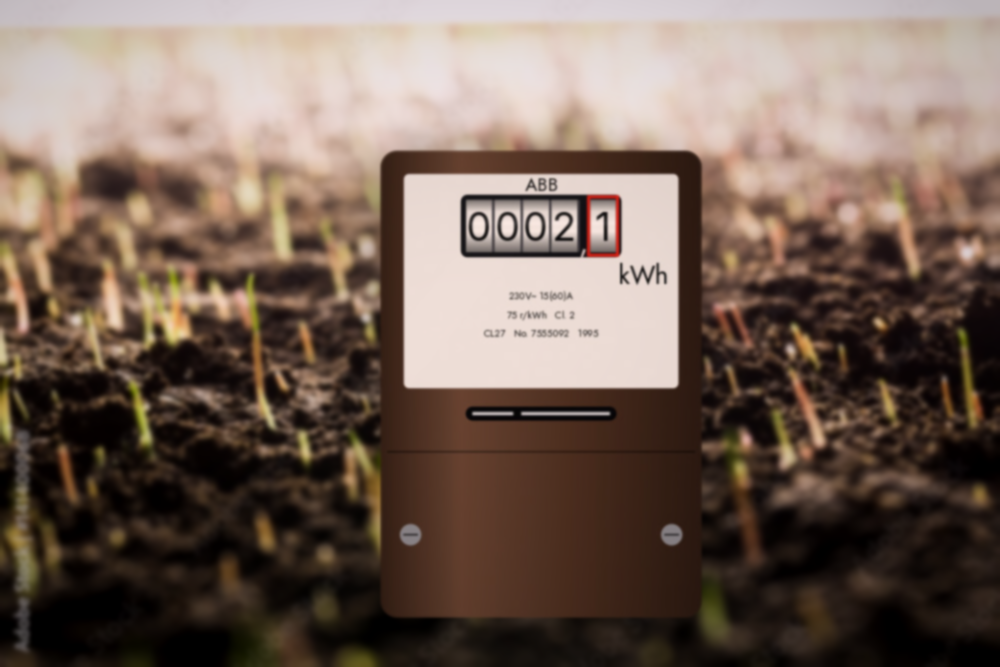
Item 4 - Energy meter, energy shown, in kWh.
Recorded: 2.1 kWh
